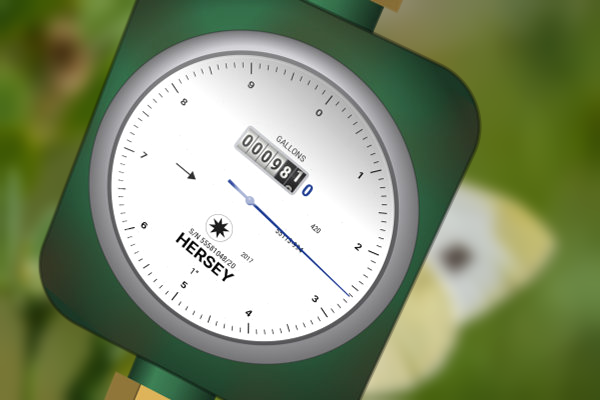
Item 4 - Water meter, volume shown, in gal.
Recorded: 9812.6 gal
